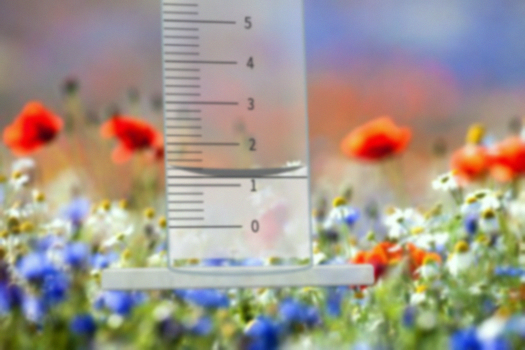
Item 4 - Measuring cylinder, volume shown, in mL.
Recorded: 1.2 mL
